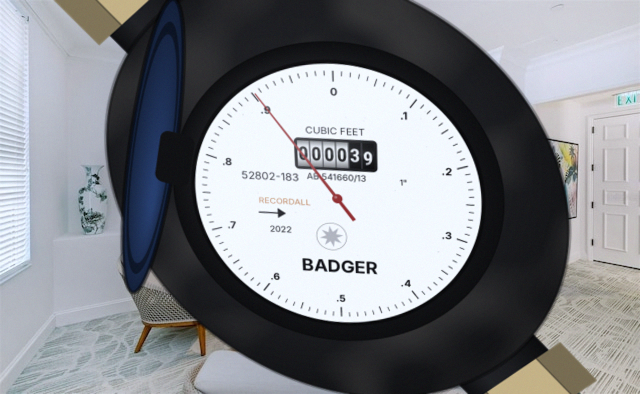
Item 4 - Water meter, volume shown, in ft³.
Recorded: 38.90 ft³
